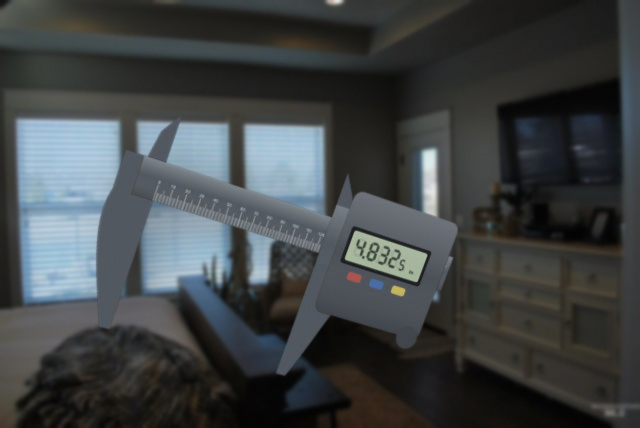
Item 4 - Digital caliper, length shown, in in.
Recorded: 4.8325 in
